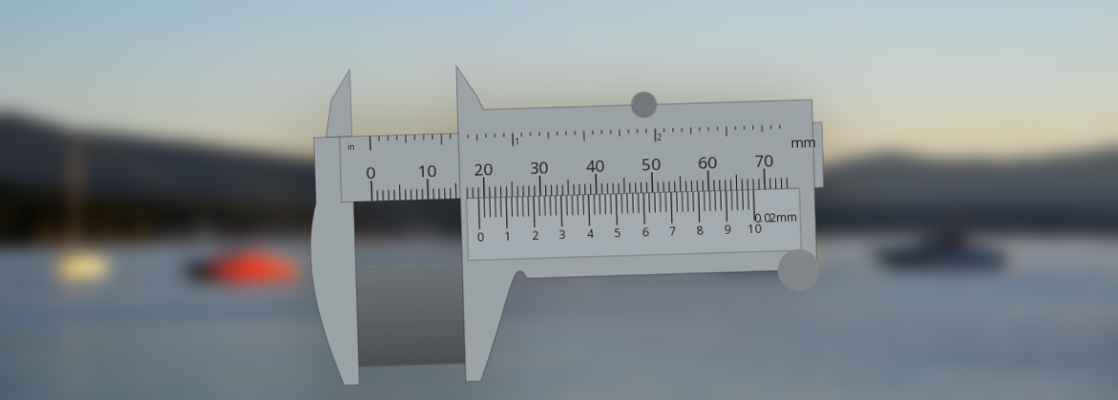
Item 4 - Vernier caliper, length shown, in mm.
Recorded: 19.0 mm
